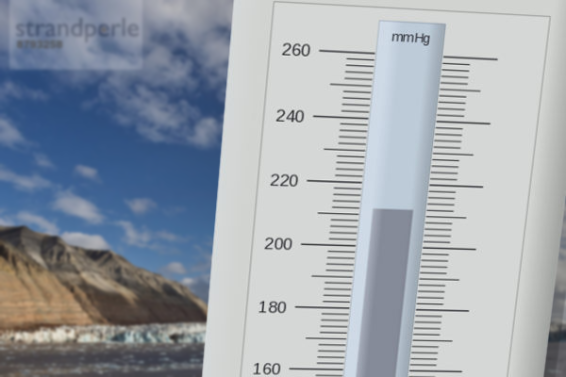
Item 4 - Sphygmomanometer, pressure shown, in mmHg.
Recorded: 212 mmHg
